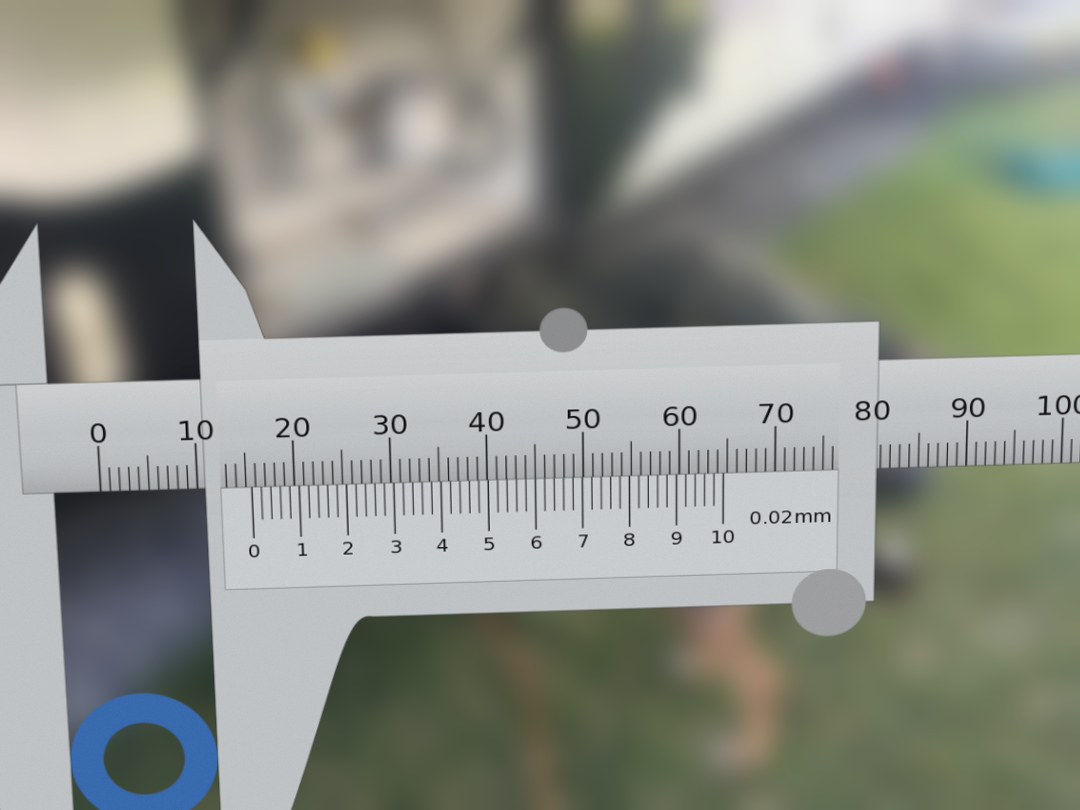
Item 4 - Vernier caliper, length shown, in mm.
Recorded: 15.6 mm
